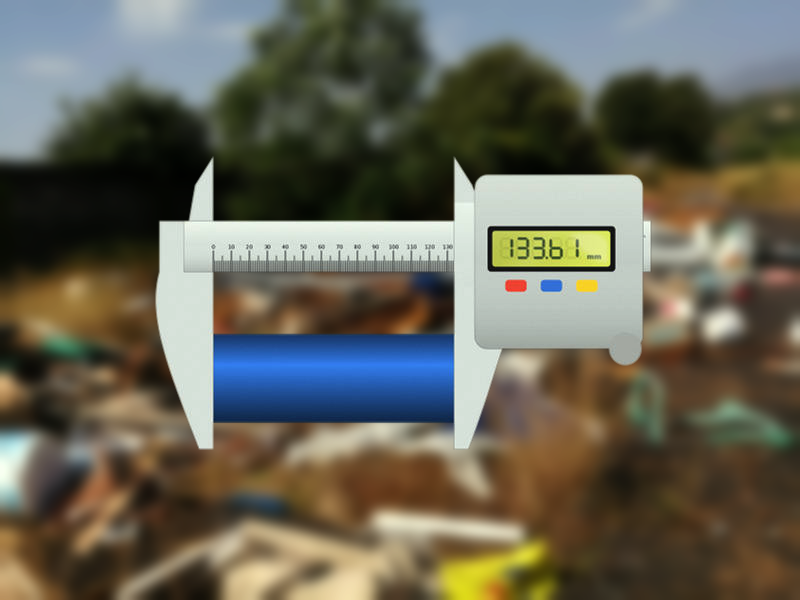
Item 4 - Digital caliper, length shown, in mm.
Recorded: 133.61 mm
